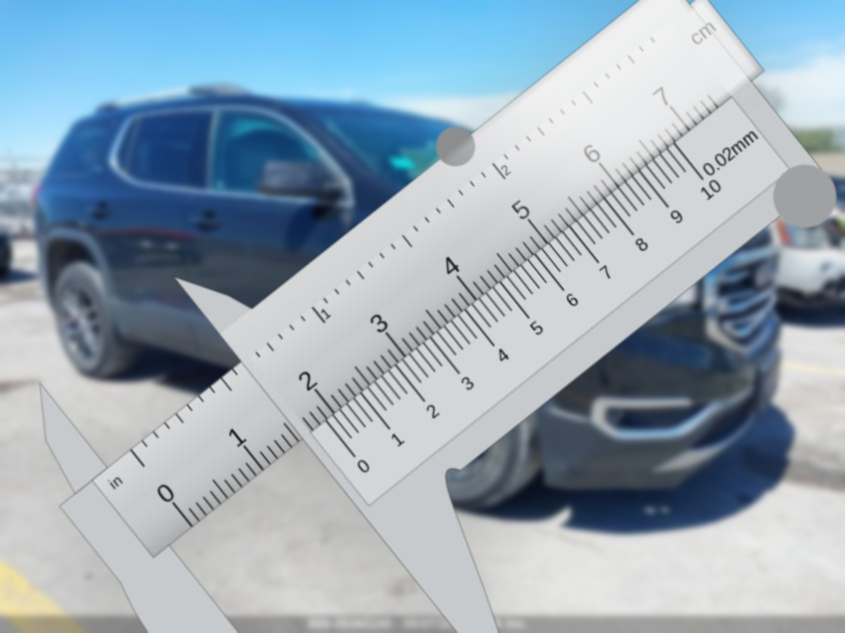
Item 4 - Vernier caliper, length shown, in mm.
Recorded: 18.8 mm
